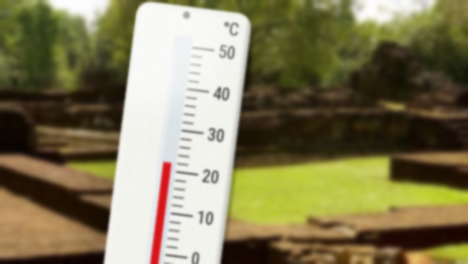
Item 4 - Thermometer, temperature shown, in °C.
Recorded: 22 °C
